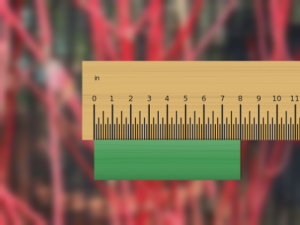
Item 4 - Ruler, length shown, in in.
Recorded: 8 in
